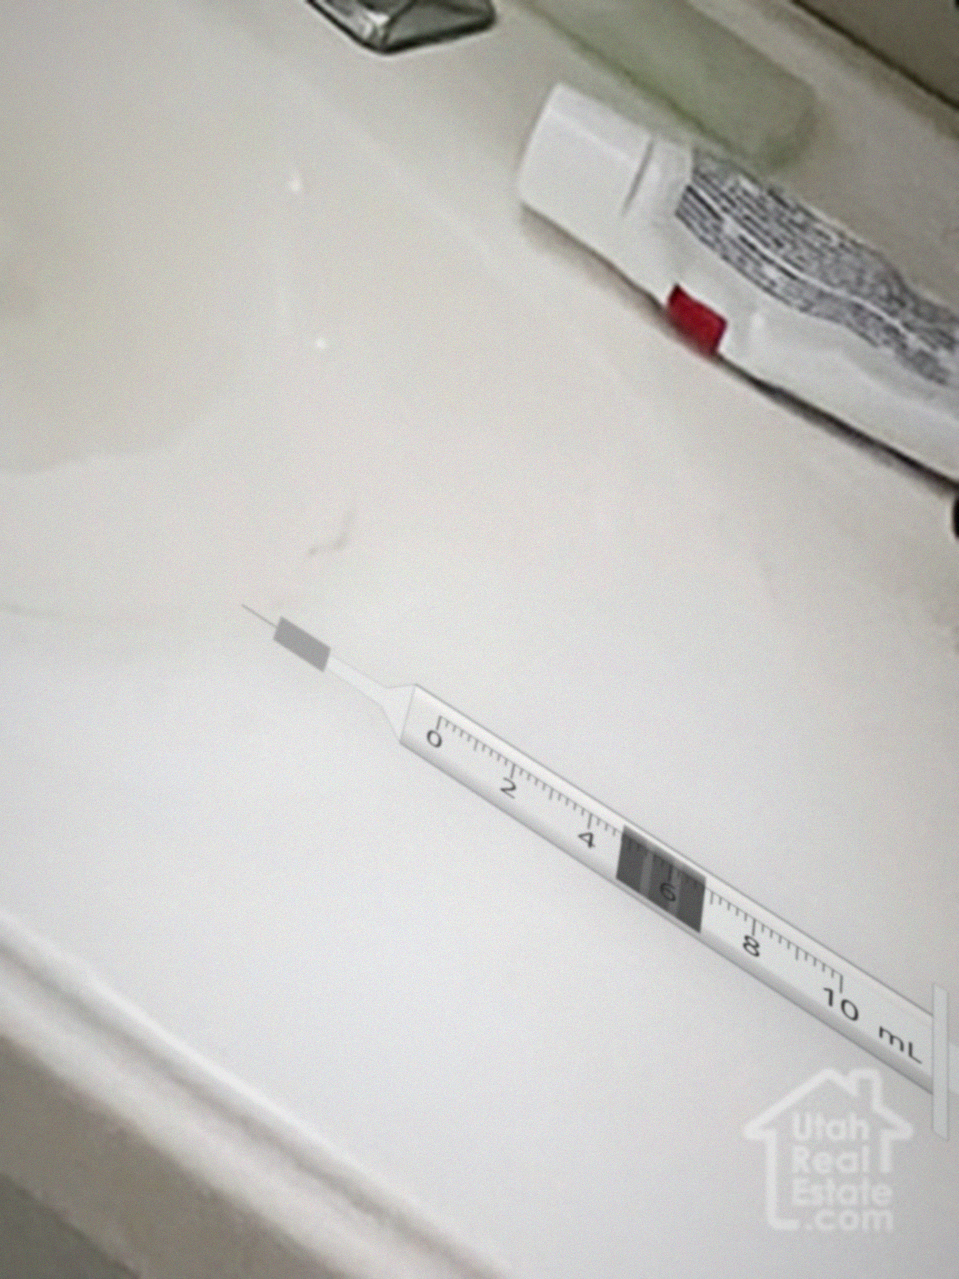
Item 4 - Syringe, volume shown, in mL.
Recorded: 4.8 mL
